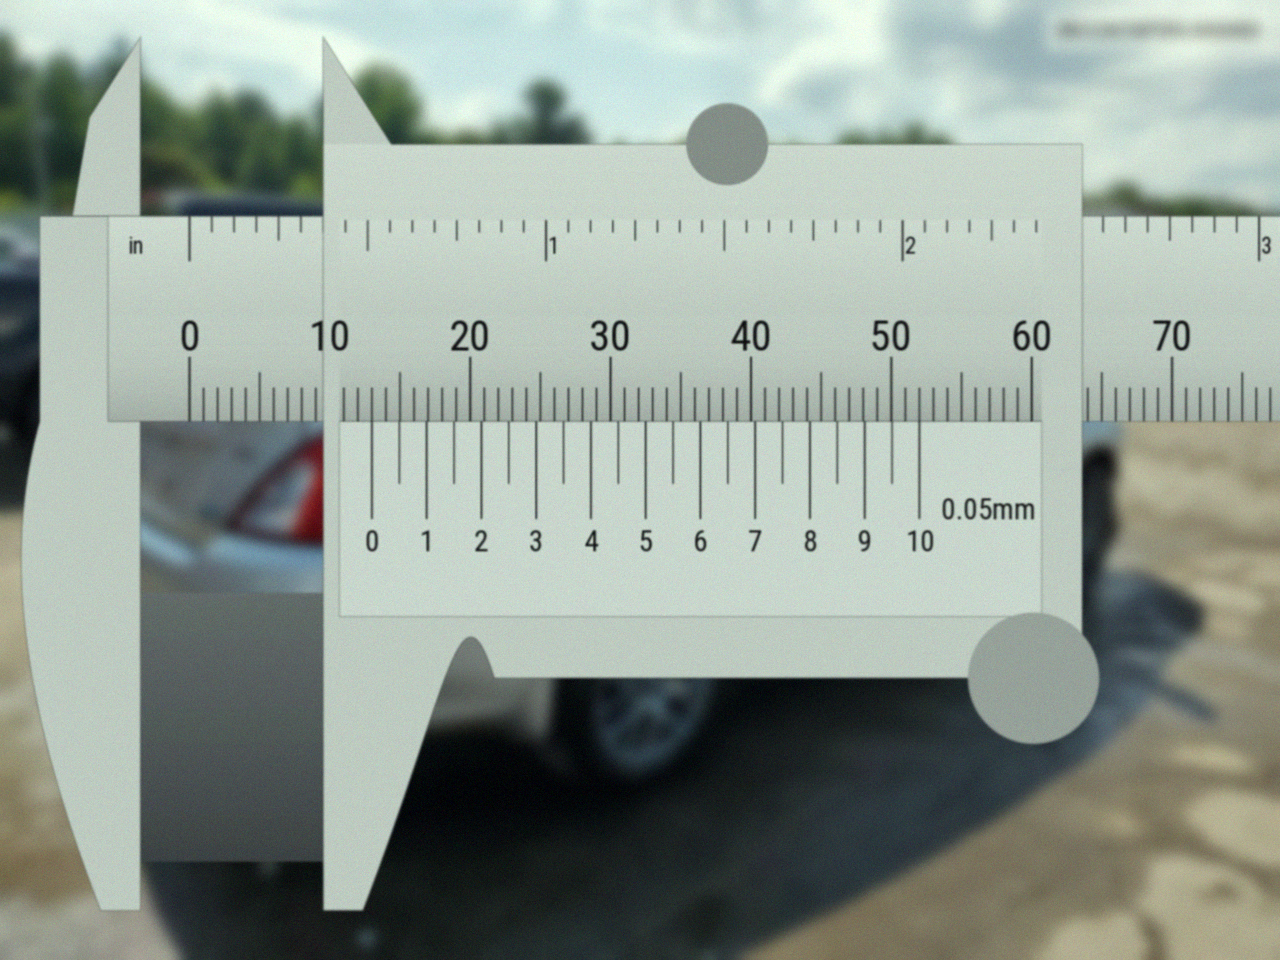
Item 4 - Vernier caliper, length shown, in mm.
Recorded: 13.0 mm
